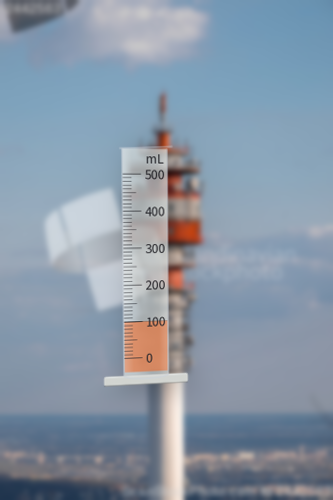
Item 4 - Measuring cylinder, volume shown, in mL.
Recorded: 100 mL
